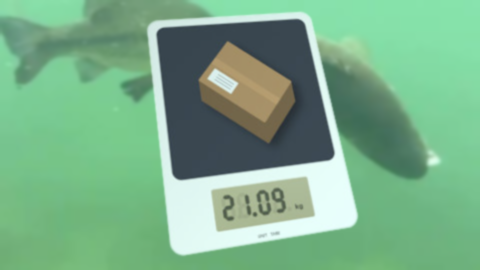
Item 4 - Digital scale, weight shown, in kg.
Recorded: 21.09 kg
